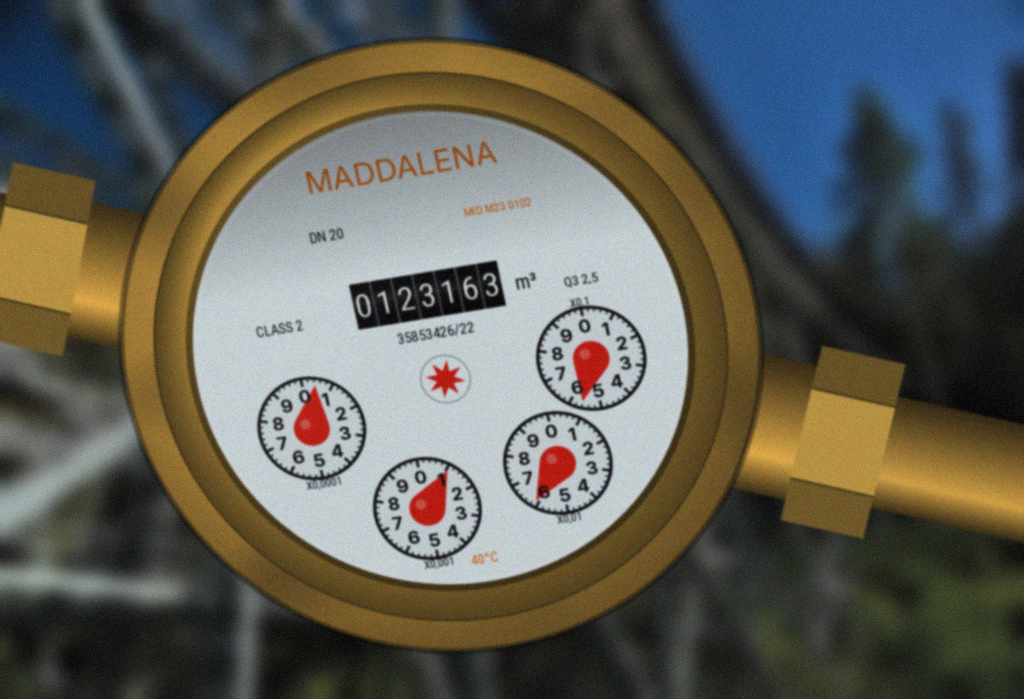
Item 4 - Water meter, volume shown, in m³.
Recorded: 123163.5610 m³
